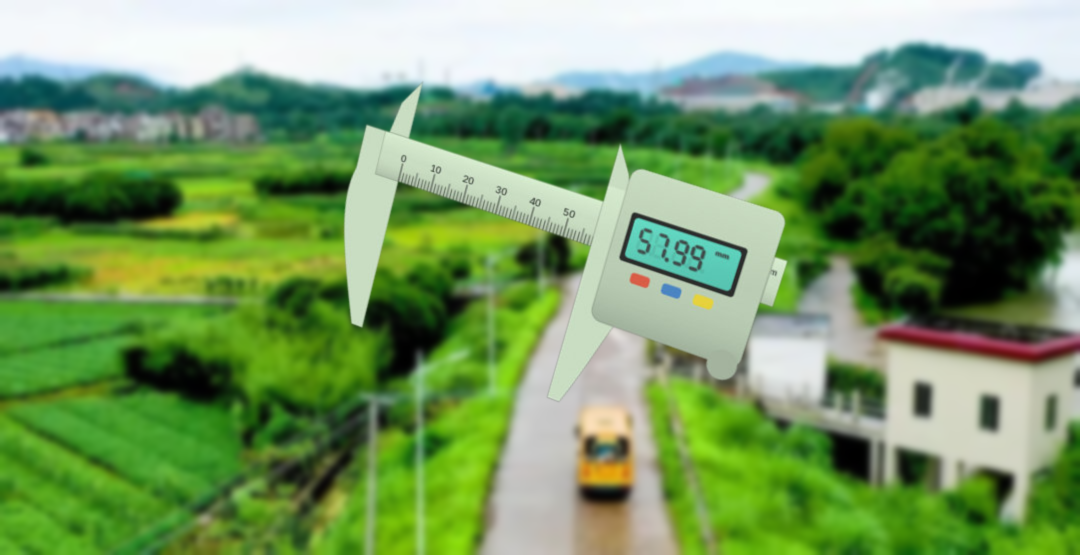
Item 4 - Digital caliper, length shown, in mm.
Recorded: 57.99 mm
